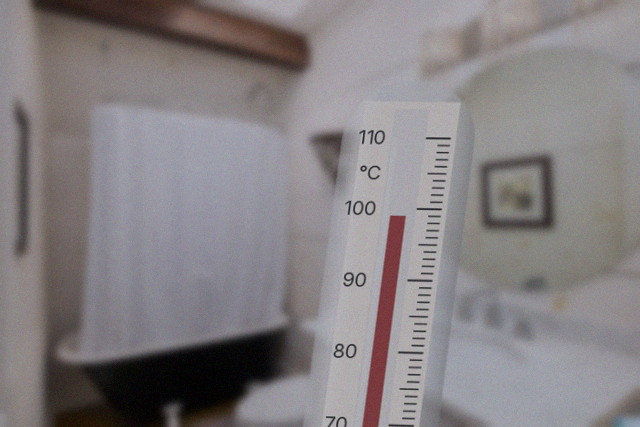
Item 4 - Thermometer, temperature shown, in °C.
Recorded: 99 °C
